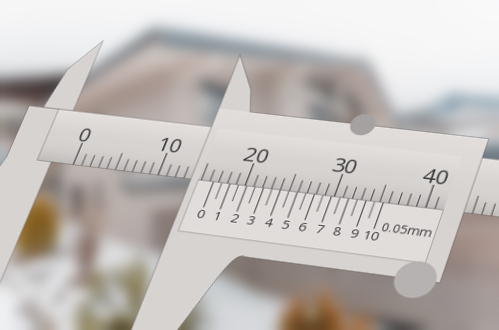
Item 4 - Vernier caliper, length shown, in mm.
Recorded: 16.4 mm
